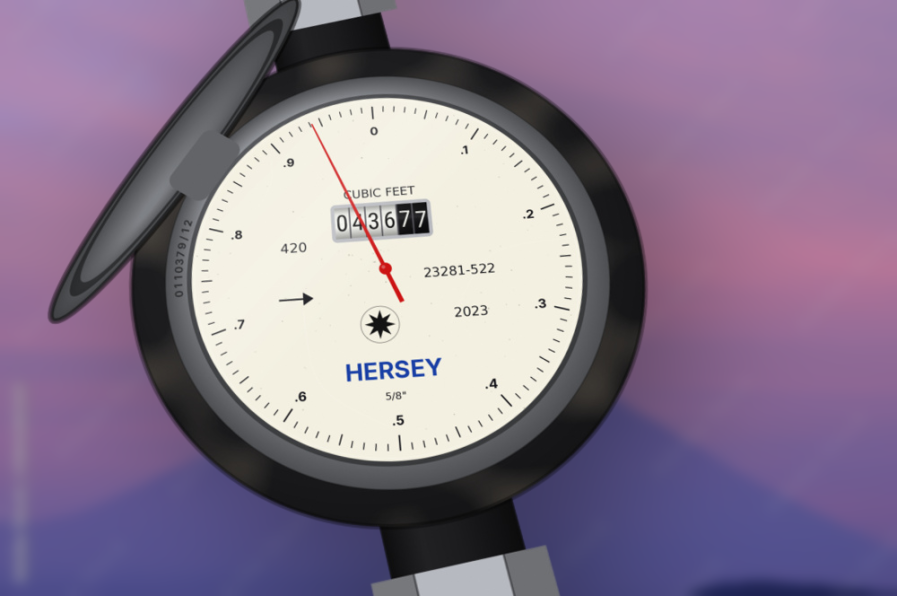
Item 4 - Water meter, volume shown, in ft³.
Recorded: 43676.94 ft³
